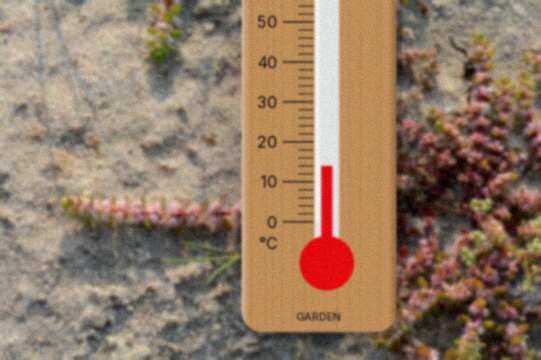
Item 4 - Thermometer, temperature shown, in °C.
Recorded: 14 °C
